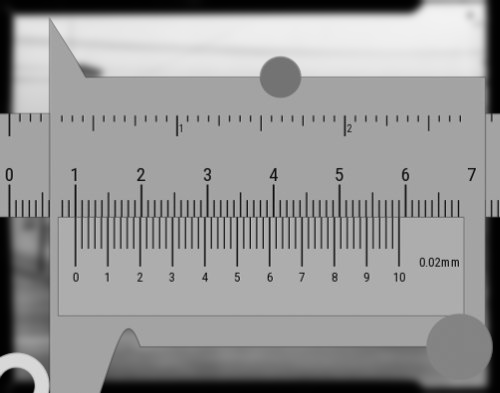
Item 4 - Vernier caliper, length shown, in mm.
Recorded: 10.0 mm
